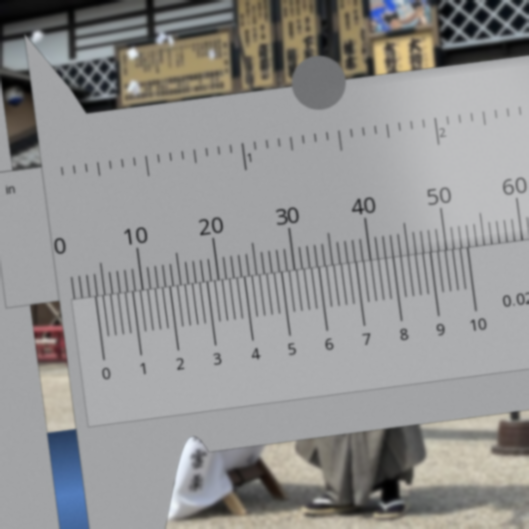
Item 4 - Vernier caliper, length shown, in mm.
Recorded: 3.8 mm
